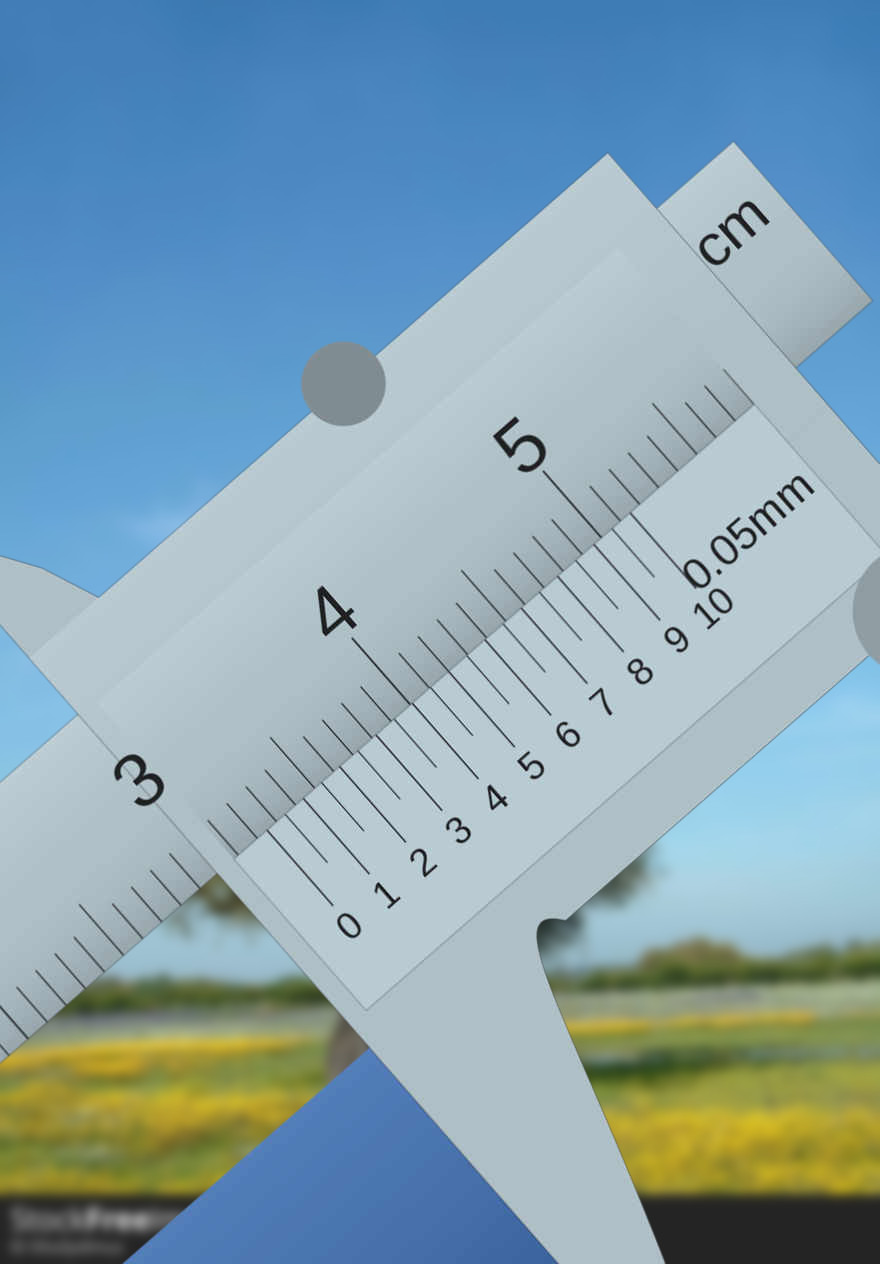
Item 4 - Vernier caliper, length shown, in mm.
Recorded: 32.50 mm
